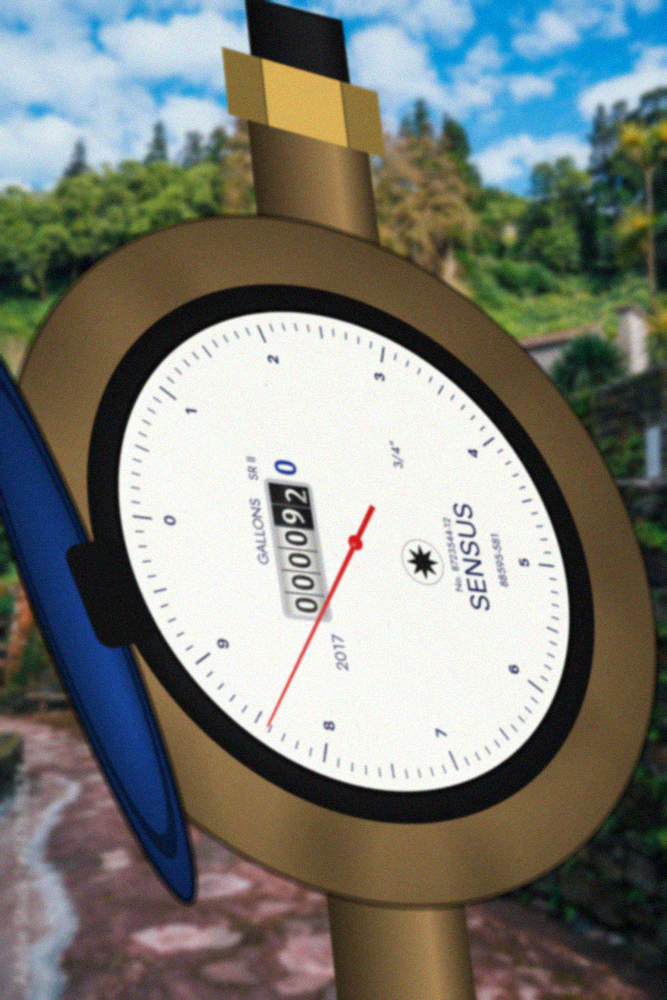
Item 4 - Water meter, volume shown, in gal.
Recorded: 918.4 gal
